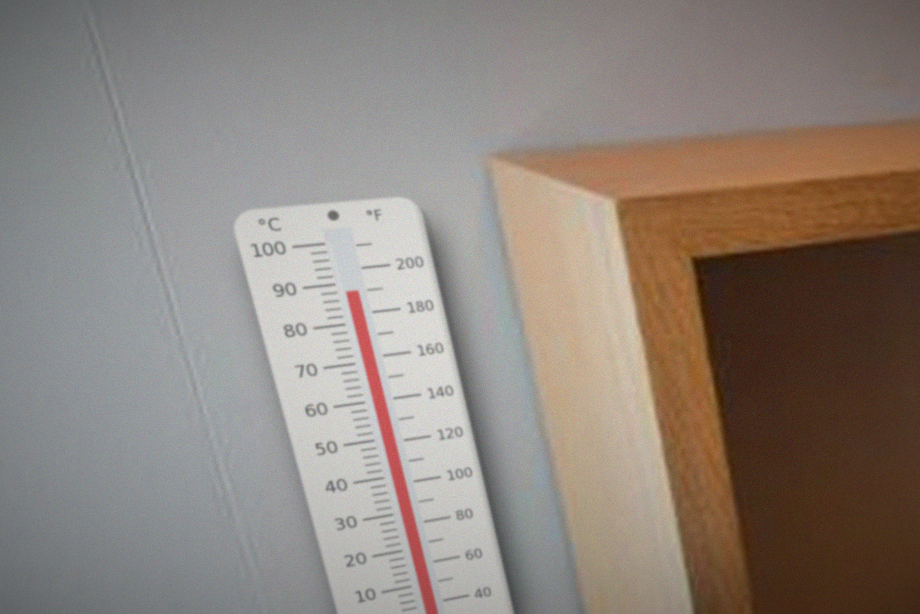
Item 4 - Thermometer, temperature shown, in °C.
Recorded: 88 °C
